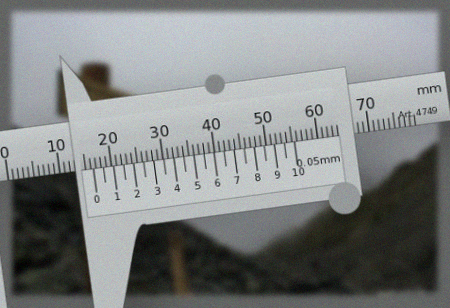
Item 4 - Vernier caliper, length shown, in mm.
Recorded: 16.5 mm
